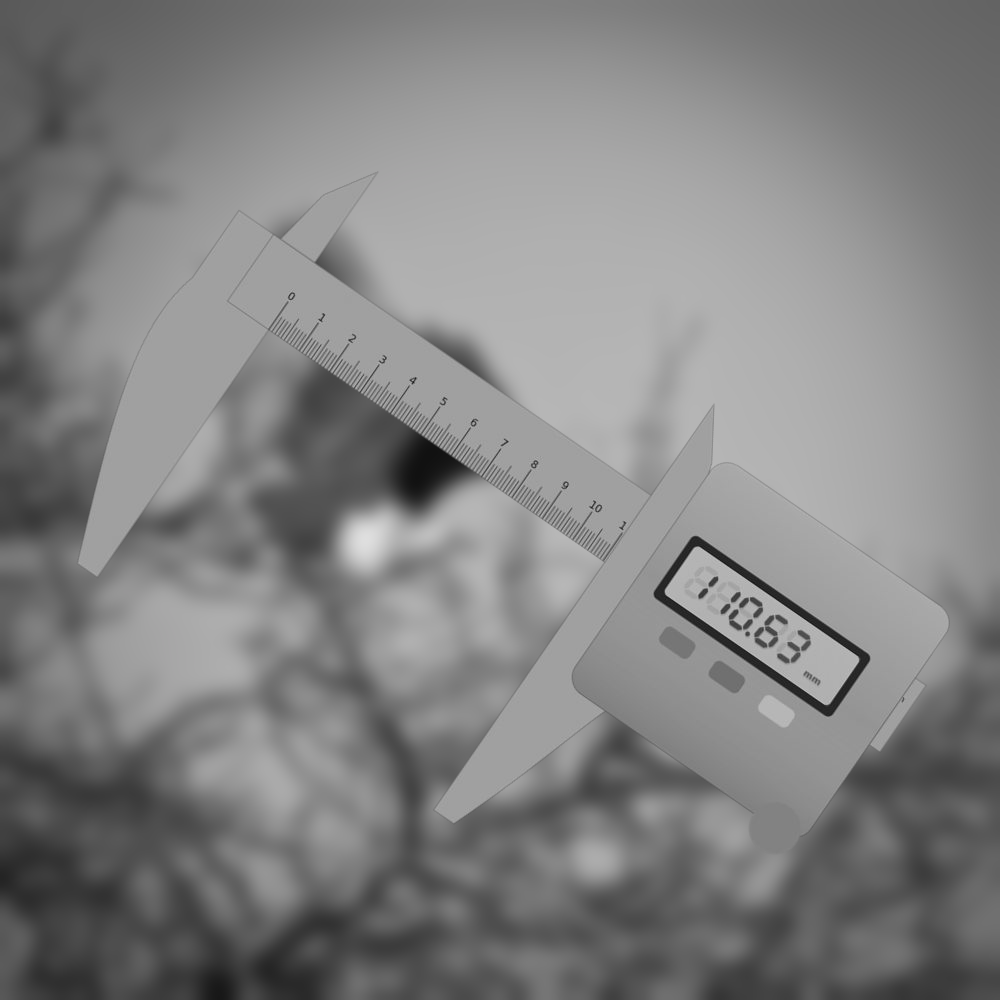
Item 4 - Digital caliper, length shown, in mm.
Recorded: 110.63 mm
